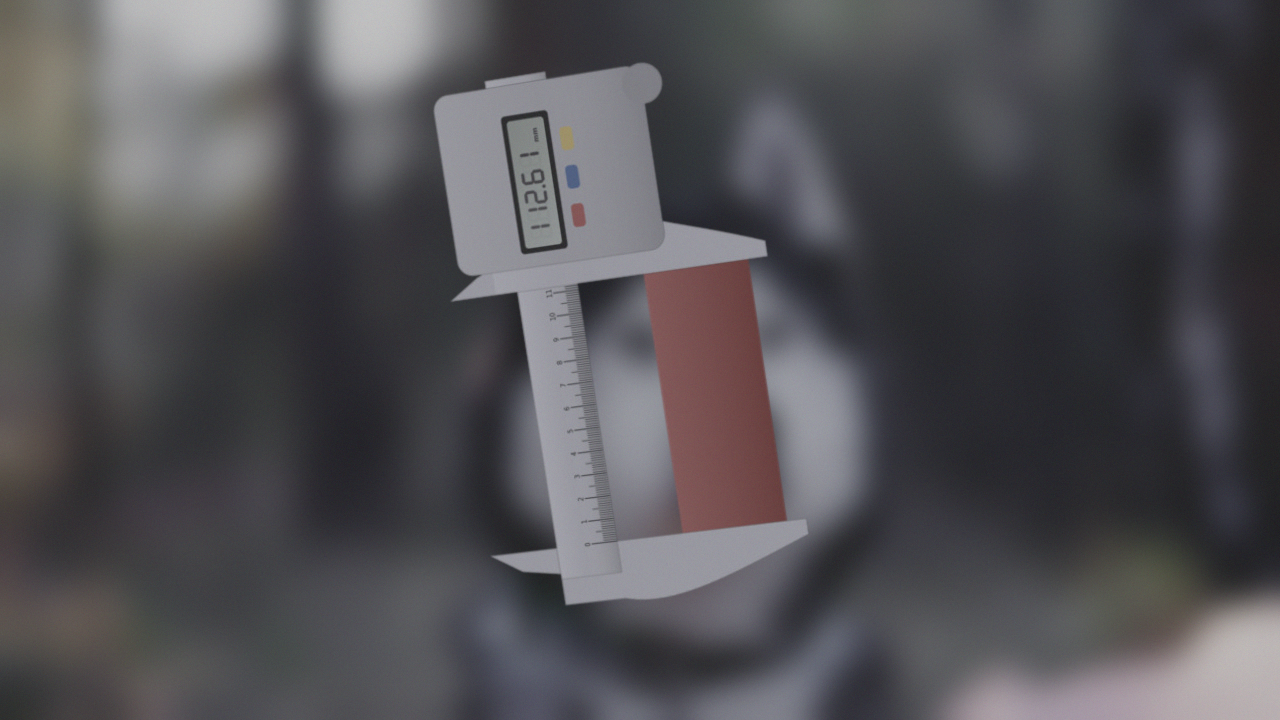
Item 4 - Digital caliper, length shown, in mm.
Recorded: 112.61 mm
